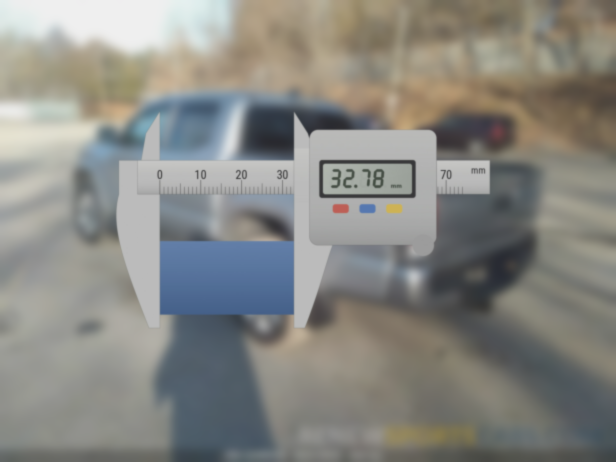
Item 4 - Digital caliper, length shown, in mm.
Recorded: 32.78 mm
